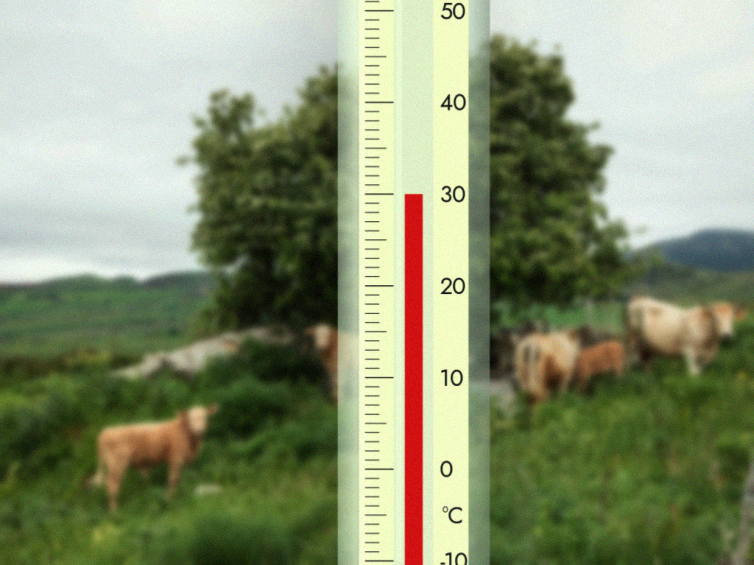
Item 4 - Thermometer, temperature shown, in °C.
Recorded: 30 °C
